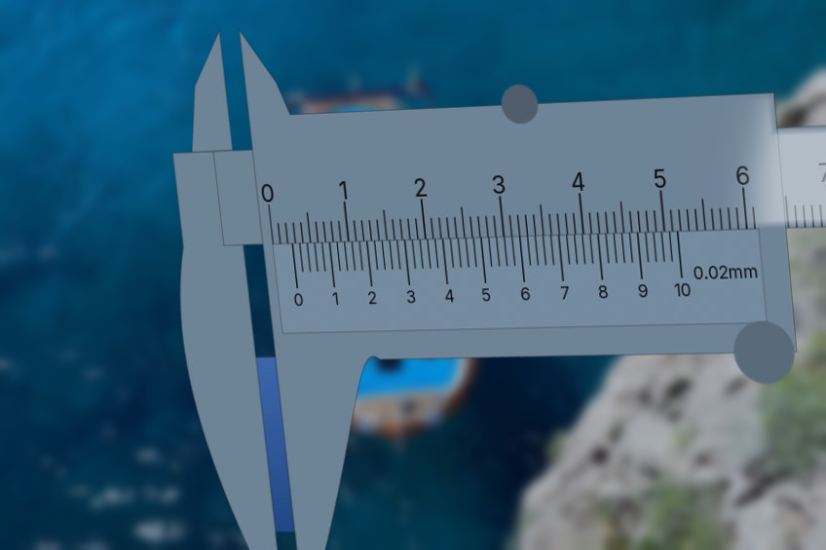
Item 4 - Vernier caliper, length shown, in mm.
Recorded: 2.6 mm
